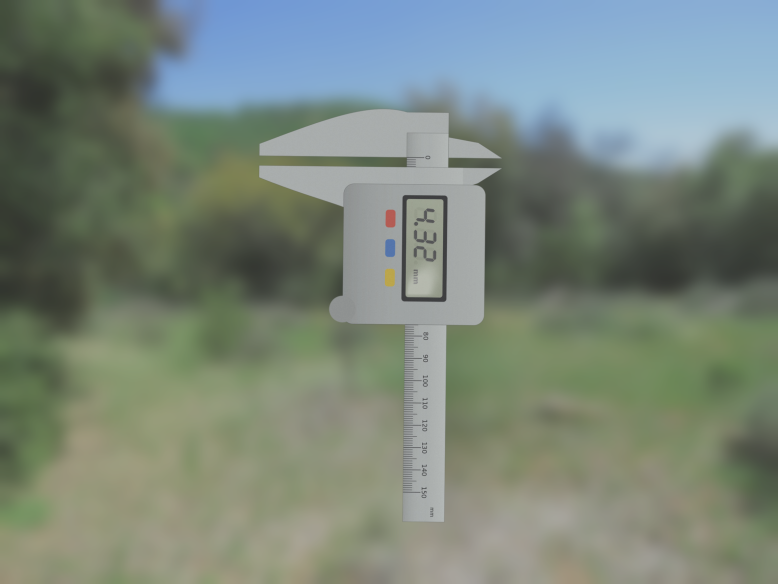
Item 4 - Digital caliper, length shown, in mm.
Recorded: 4.32 mm
